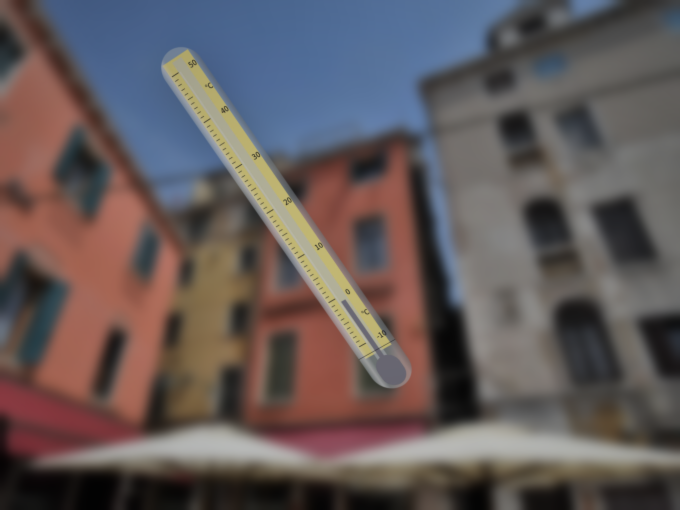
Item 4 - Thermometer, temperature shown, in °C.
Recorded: -1 °C
